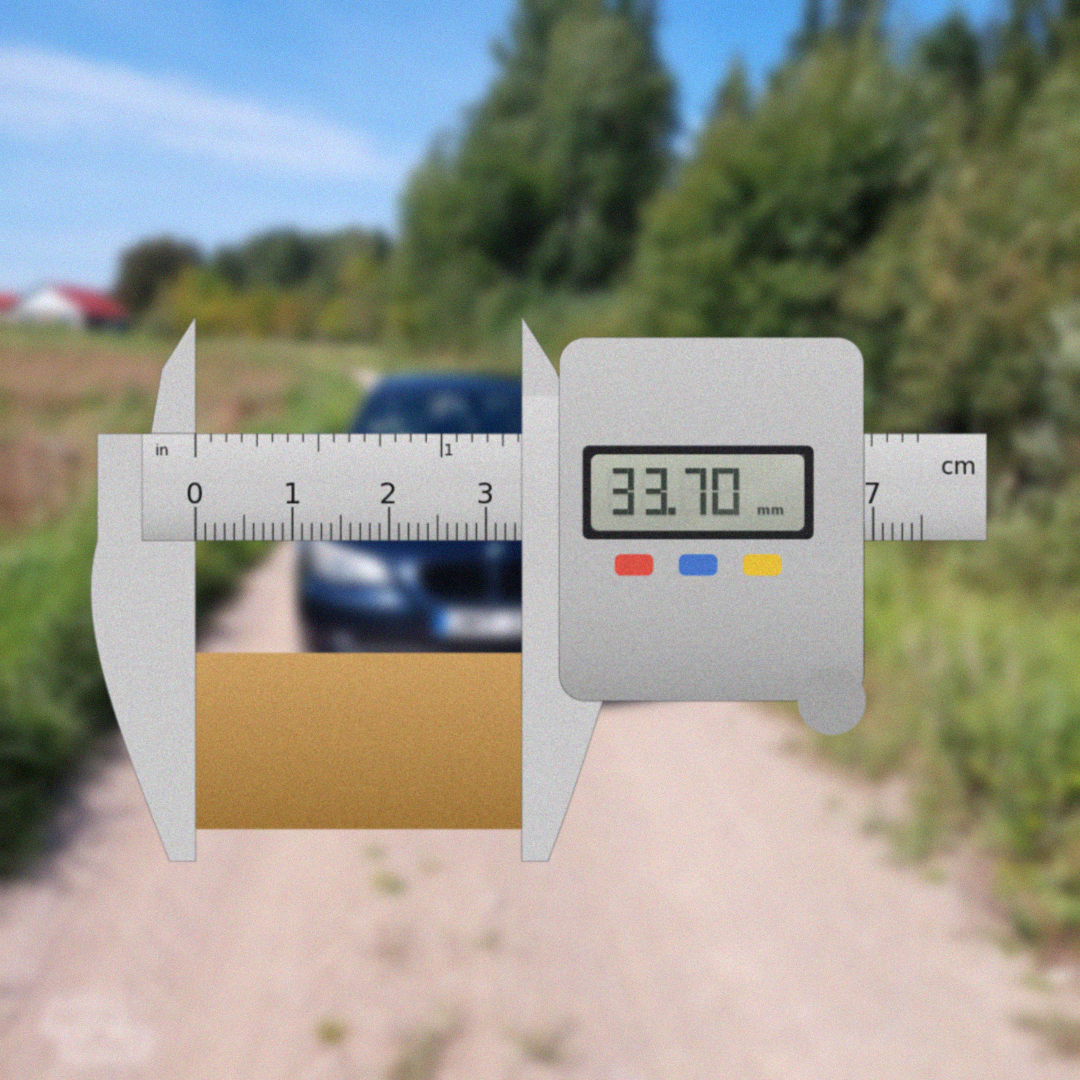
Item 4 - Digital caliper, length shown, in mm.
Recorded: 33.70 mm
